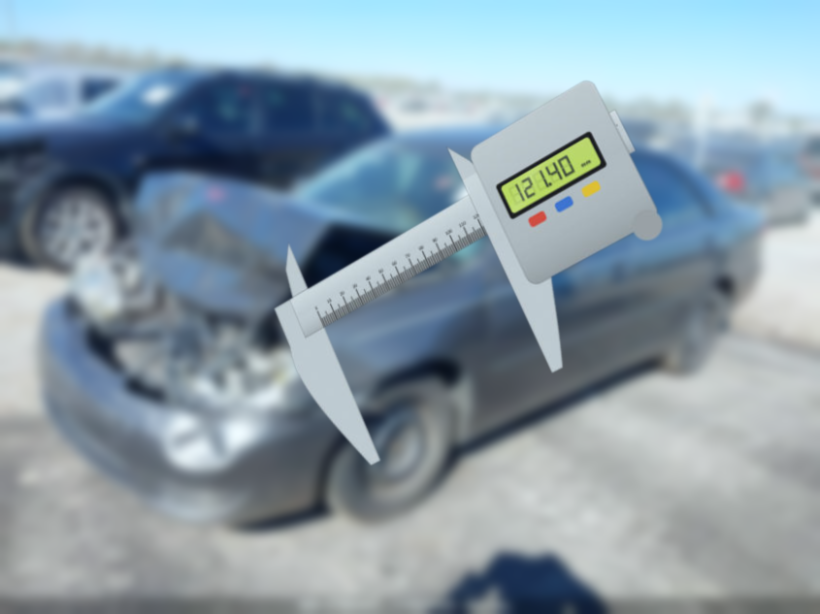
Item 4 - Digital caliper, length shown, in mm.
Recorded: 121.40 mm
